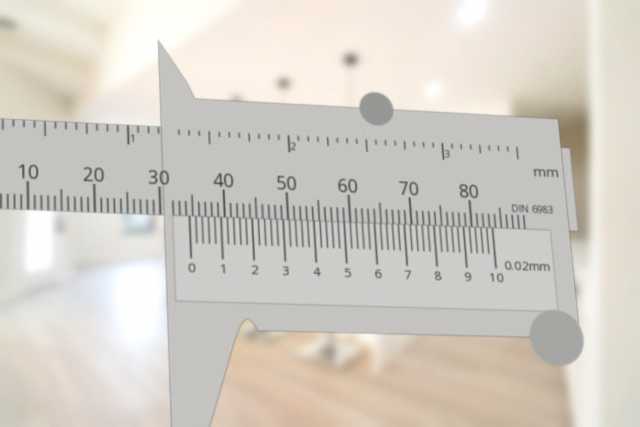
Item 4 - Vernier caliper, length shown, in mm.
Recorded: 34.5 mm
